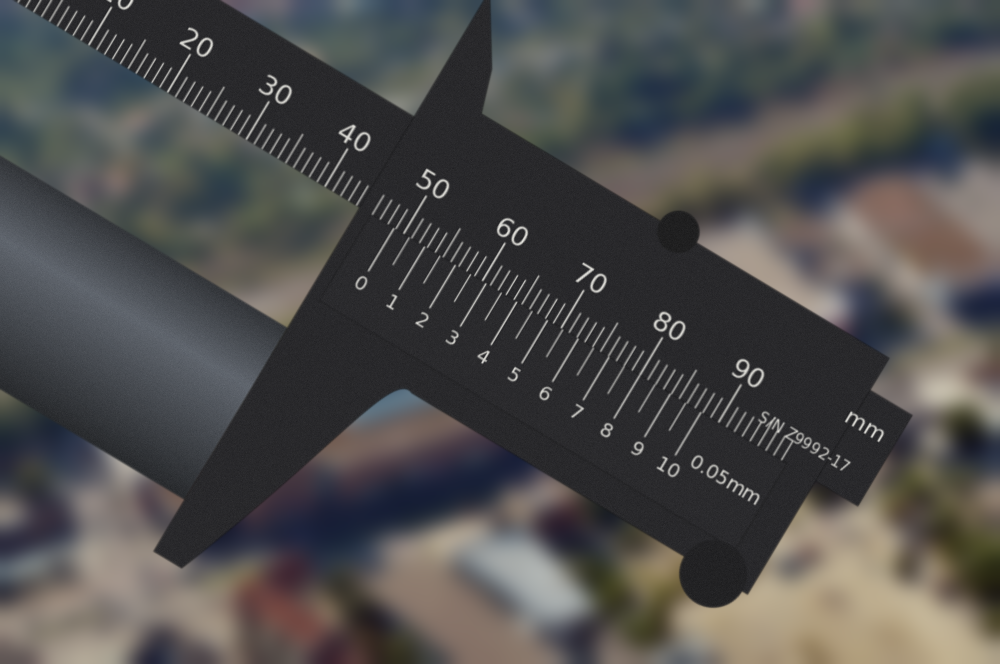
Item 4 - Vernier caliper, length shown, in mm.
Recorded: 48.8 mm
